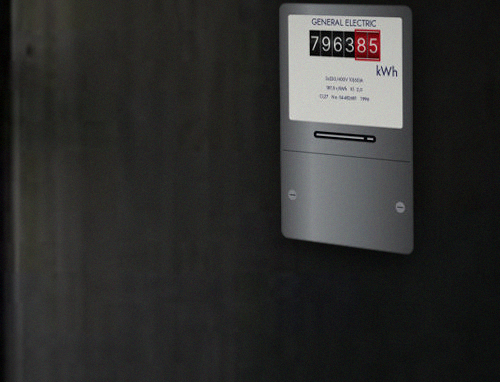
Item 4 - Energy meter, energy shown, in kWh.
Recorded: 7963.85 kWh
